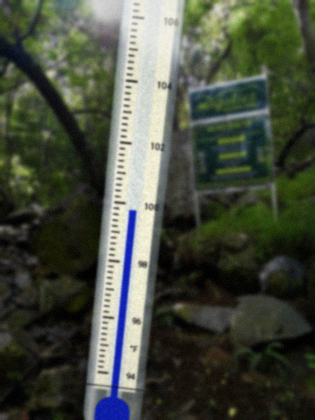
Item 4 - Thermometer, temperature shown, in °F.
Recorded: 99.8 °F
